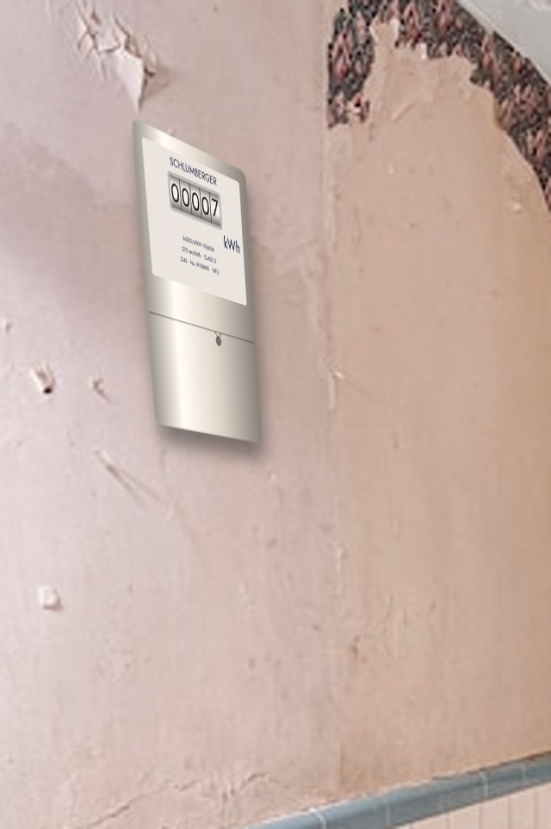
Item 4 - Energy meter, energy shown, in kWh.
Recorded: 7 kWh
